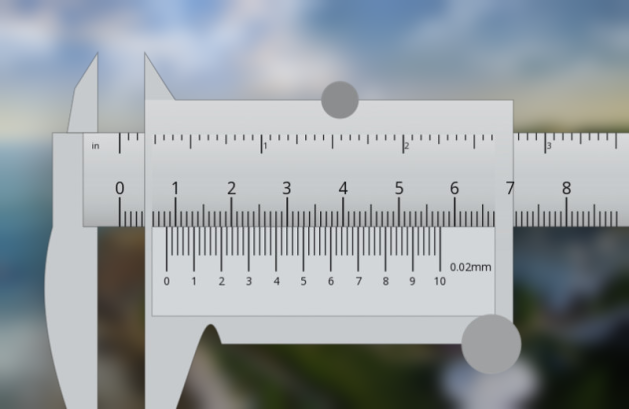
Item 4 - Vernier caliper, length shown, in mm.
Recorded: 8.4 mm
